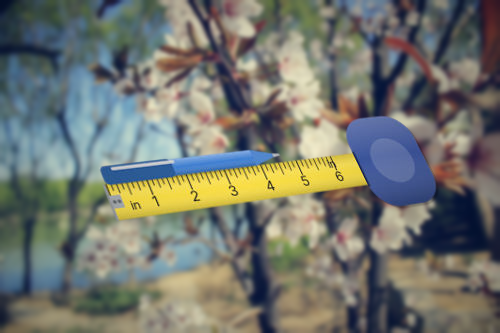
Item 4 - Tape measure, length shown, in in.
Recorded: 4.625 in
